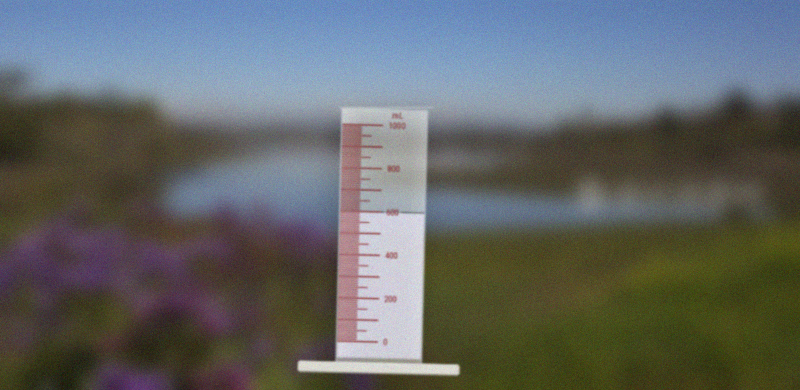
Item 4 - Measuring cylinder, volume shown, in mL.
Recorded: 600 mL
